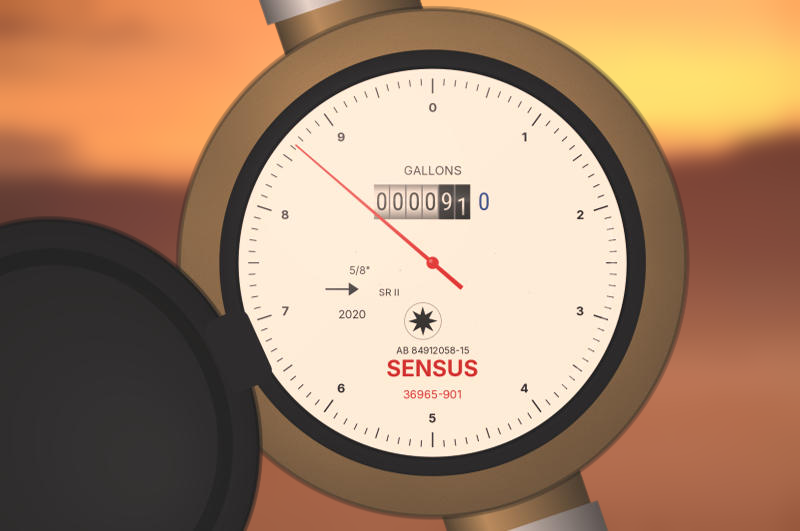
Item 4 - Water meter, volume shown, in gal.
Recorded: 908.6 gal
